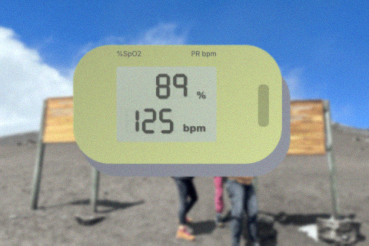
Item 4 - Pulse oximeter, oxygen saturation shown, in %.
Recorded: 89 %
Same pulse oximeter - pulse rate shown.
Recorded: 125 bpm
